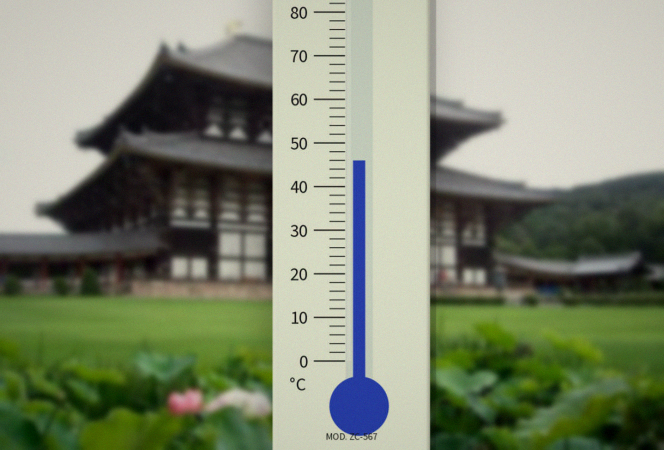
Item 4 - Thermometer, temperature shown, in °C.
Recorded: 46 °C
